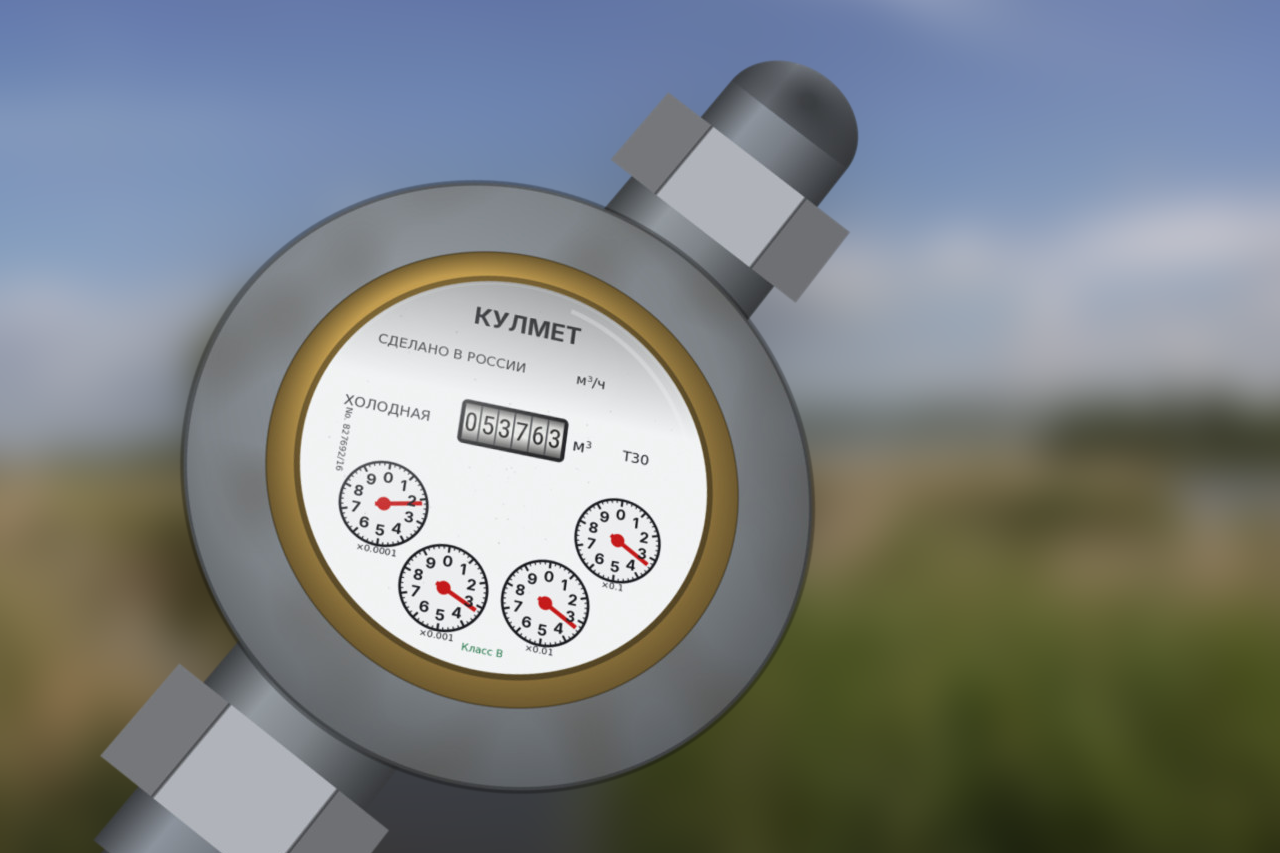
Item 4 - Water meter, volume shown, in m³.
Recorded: 53763.3332 m³
